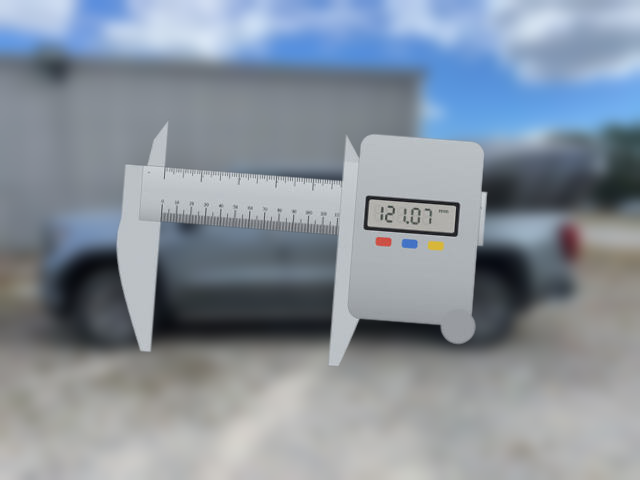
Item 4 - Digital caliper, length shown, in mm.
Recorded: 121.07 mm
